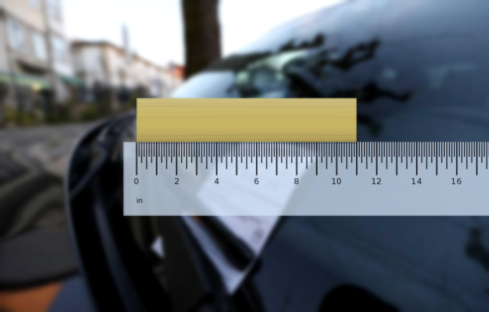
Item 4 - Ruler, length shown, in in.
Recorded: 11 in
